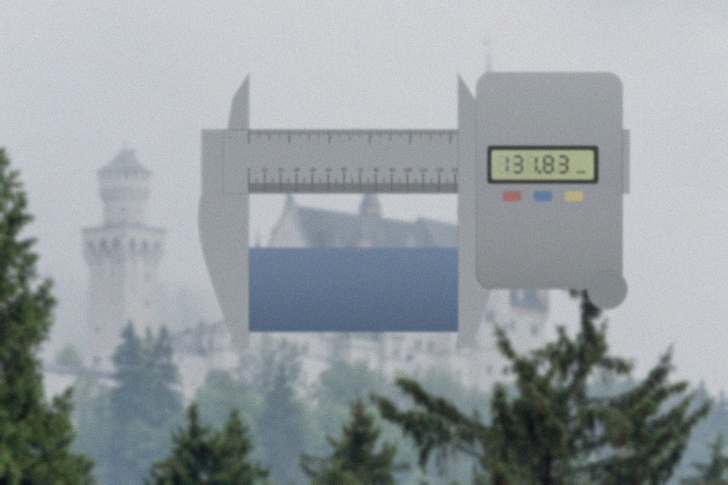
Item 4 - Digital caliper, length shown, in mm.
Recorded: 131.83 mm
